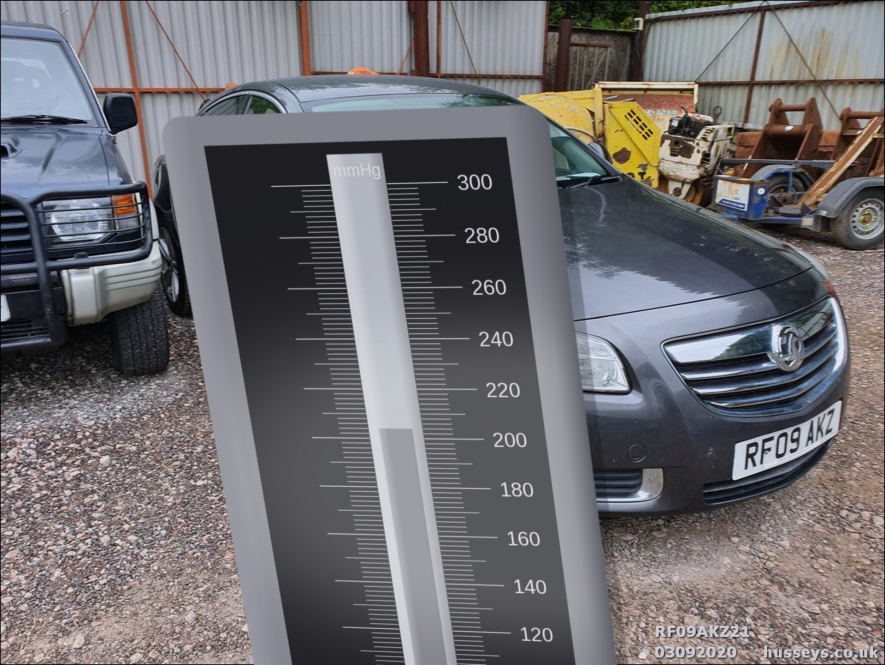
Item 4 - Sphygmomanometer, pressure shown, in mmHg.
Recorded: 204 mmHg
